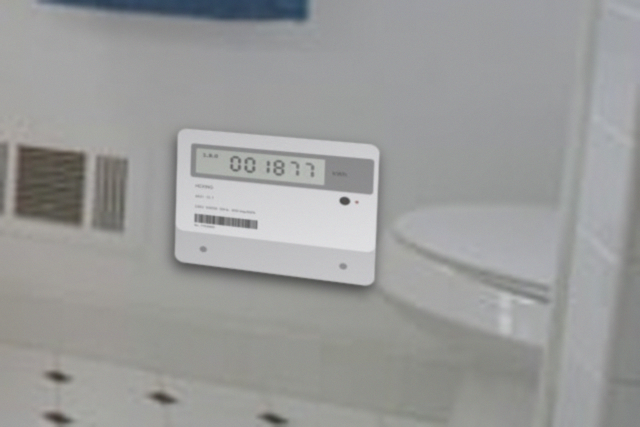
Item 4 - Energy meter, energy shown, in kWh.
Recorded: 1877 kWh
